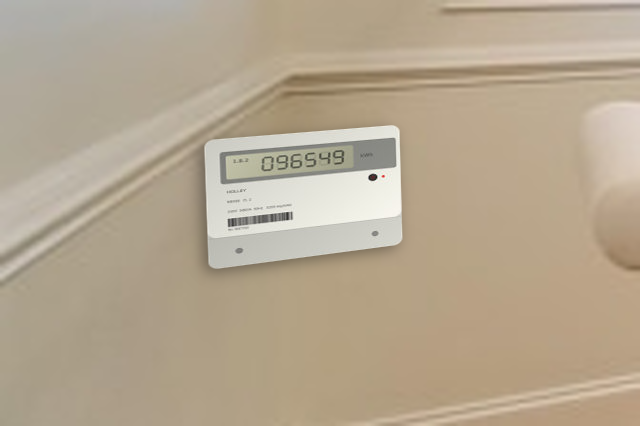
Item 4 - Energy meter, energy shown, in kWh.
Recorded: 96549 kWh
